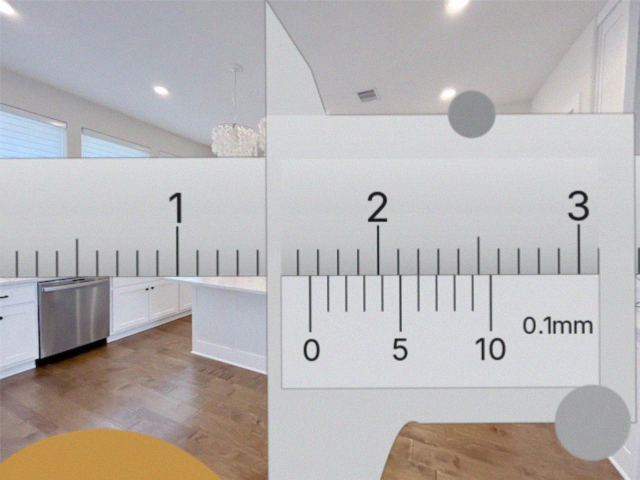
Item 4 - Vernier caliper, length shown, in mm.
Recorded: 16.6 mm
